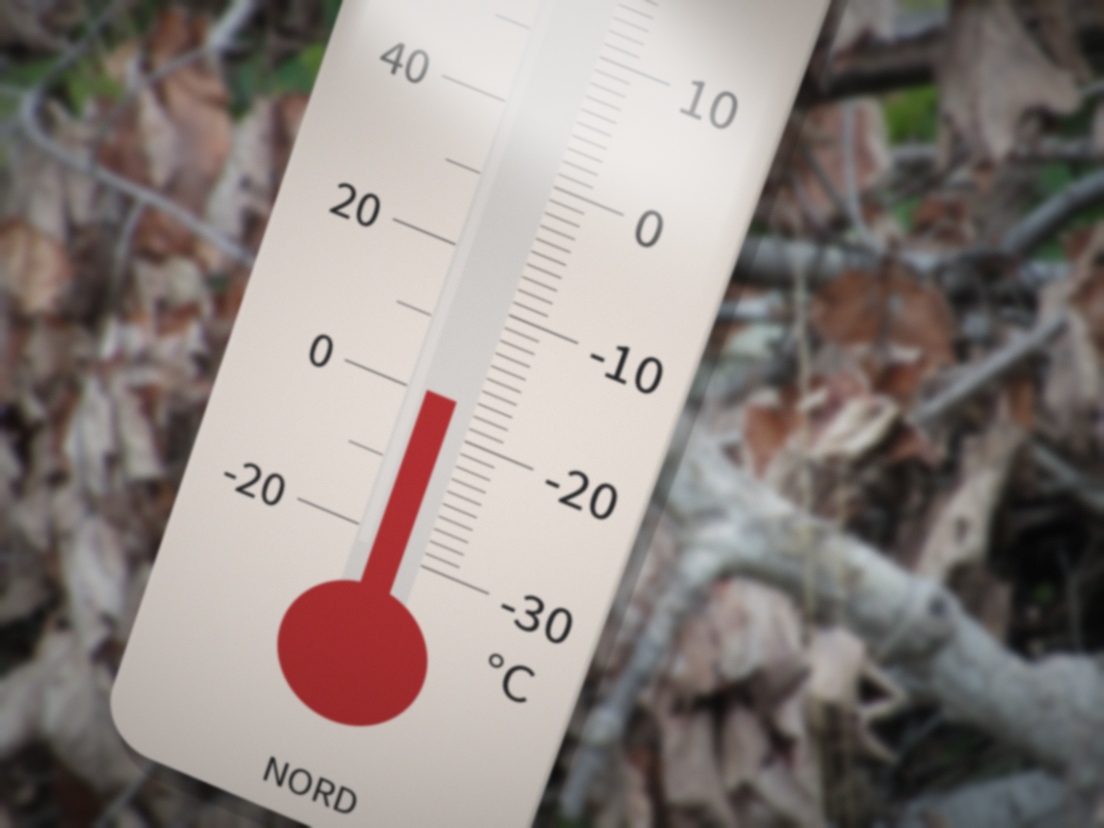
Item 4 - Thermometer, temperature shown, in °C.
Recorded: -17.5 °C
